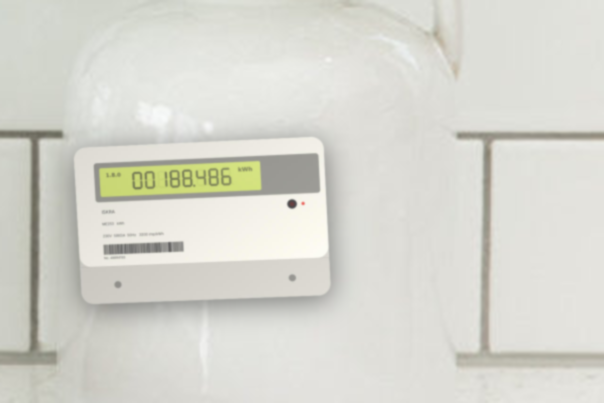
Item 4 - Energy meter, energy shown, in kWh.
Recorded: 188.486 kWh
